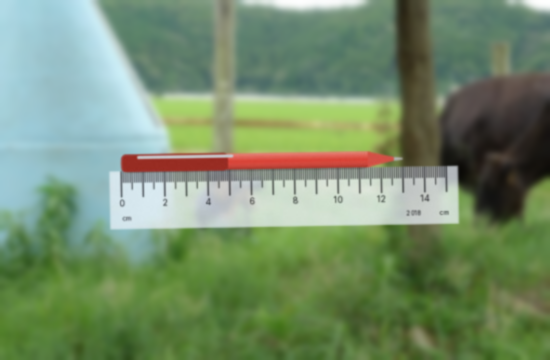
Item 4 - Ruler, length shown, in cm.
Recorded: 13 cm
